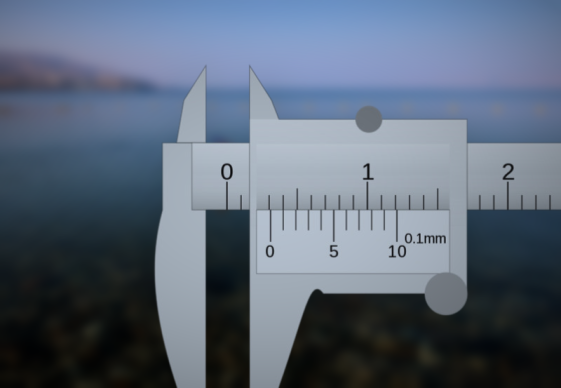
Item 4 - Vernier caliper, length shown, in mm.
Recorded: 3.1 mm
